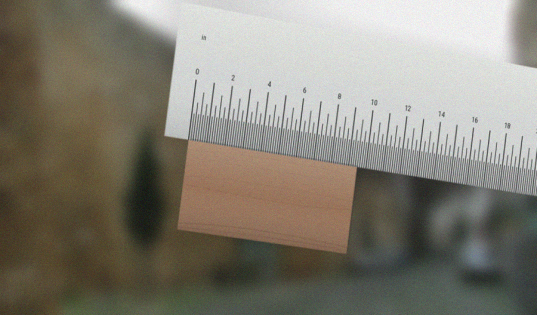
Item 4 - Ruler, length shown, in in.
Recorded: 9.5 in
